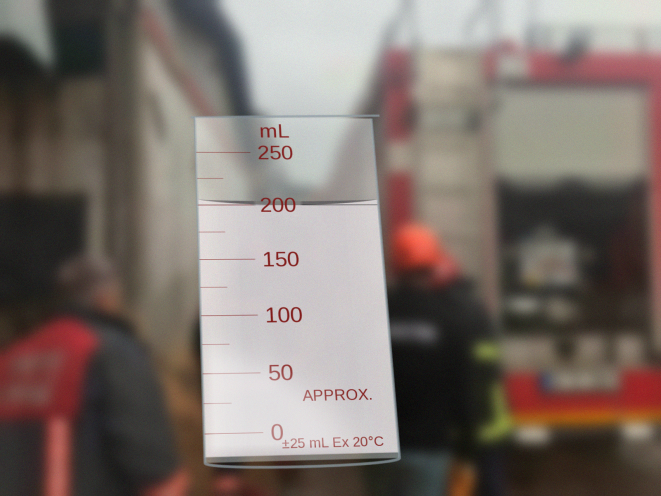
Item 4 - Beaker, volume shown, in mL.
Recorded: 200 mL
